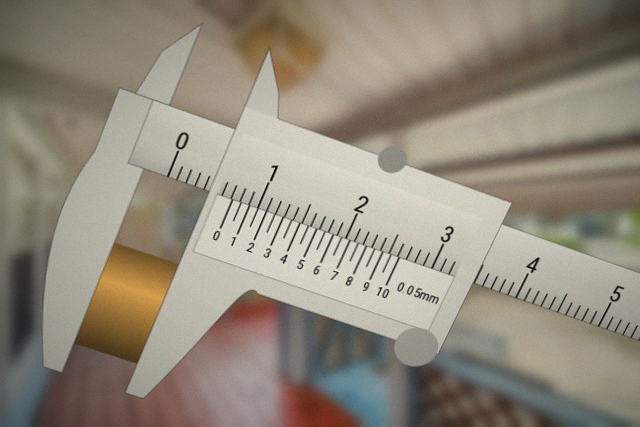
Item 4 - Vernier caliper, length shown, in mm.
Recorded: 7.2 mm
